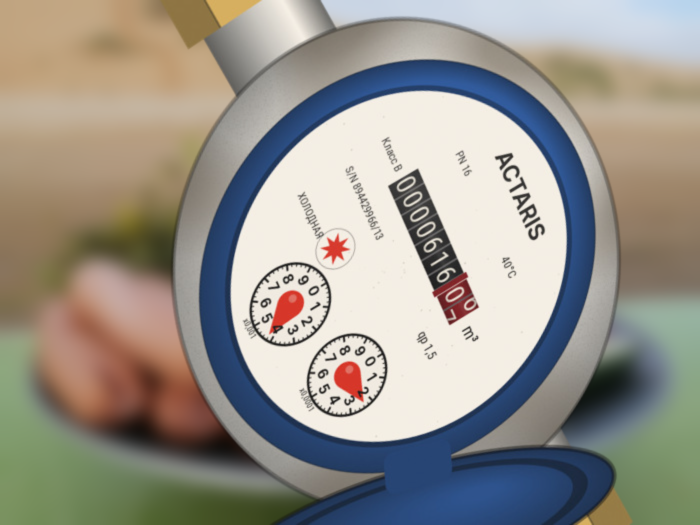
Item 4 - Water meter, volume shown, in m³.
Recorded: 616.0642 m³
